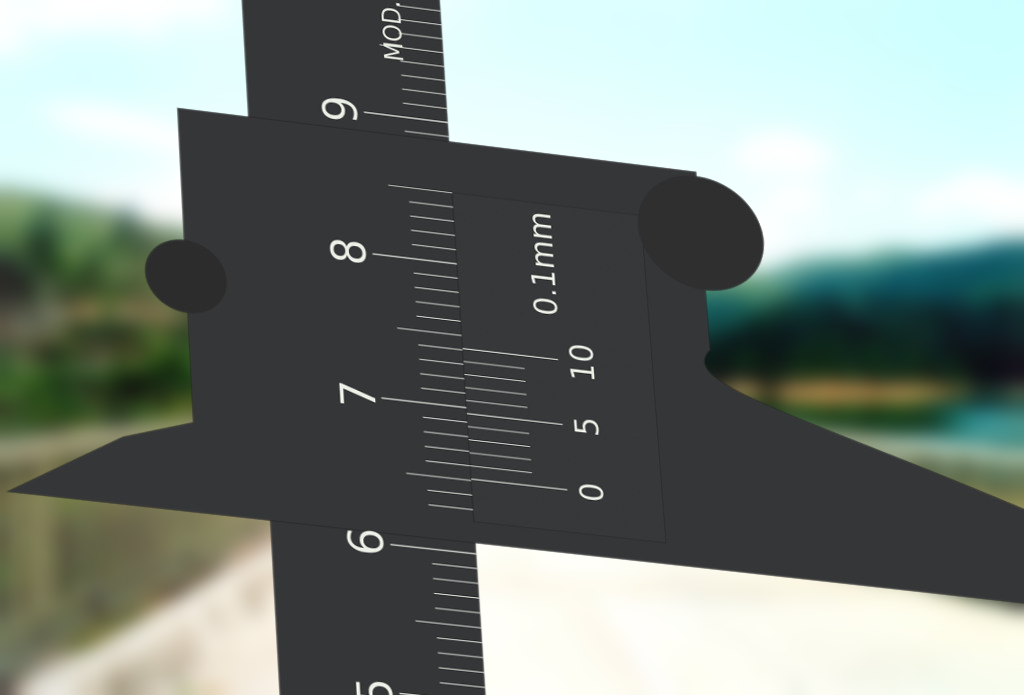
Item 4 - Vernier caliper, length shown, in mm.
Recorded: 65.1 mm
